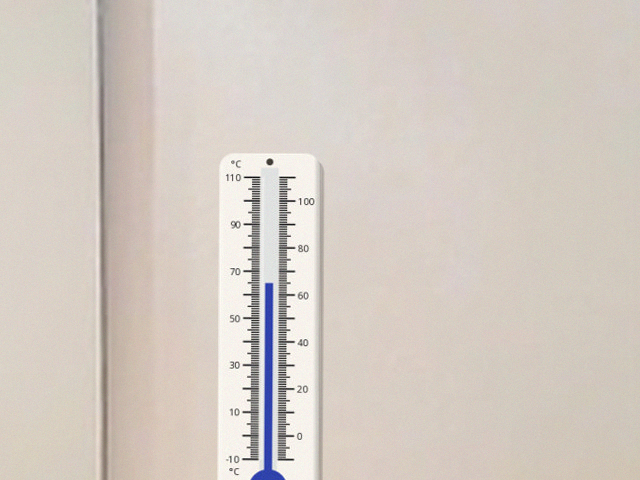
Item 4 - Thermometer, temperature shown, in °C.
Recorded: 65 °C
